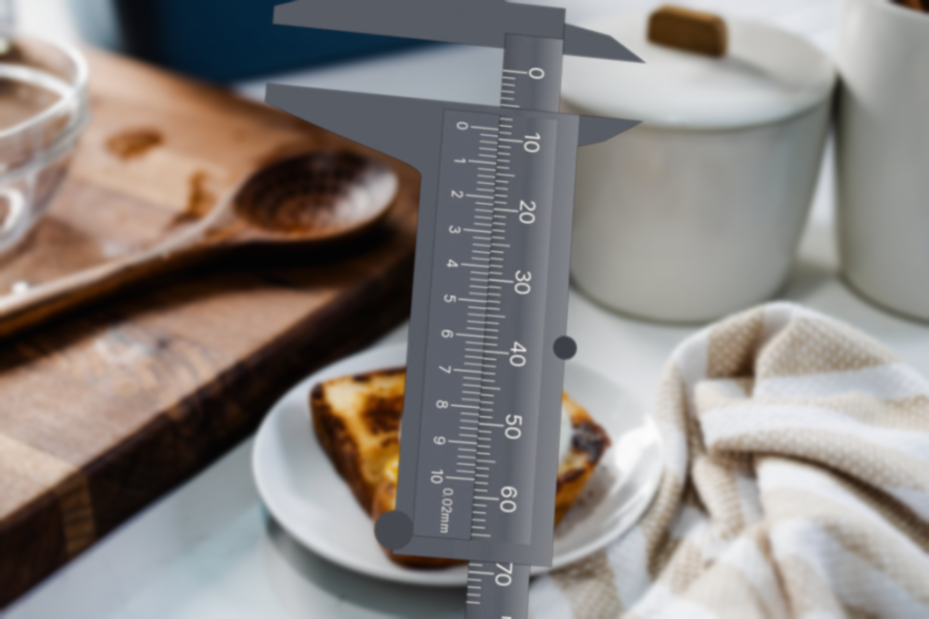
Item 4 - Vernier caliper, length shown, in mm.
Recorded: 8.6 mm
